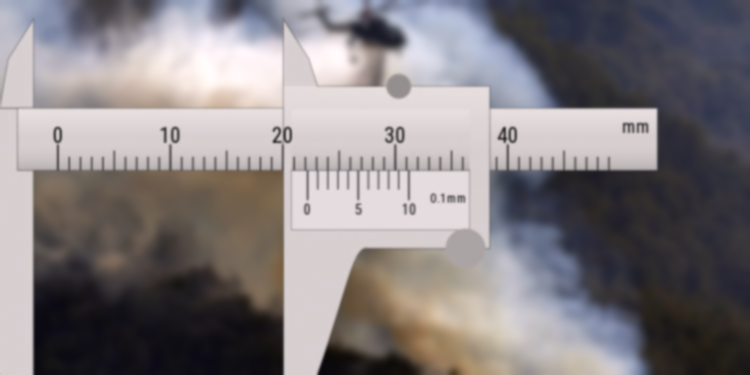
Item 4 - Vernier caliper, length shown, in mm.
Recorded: 22.2 mm
